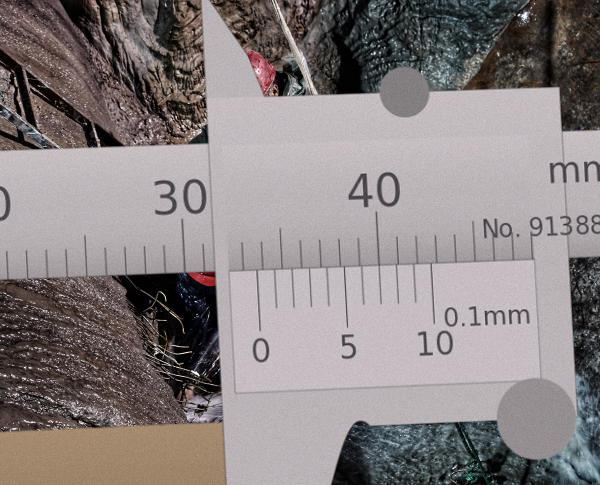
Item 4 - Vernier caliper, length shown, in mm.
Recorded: 33.7 mm
